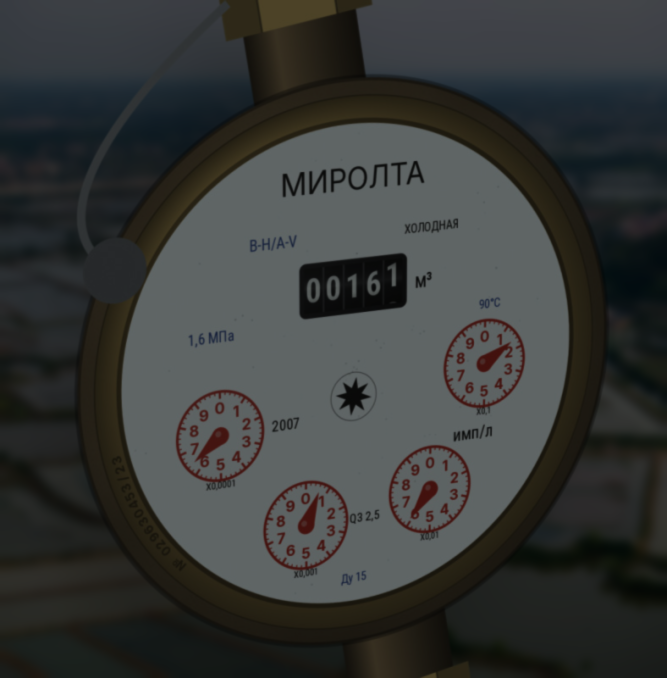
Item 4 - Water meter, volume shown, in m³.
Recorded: 161.1606 m³
